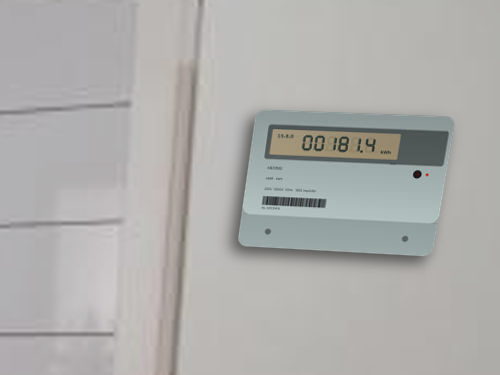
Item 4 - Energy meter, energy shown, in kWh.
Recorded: 181.4 kWh
